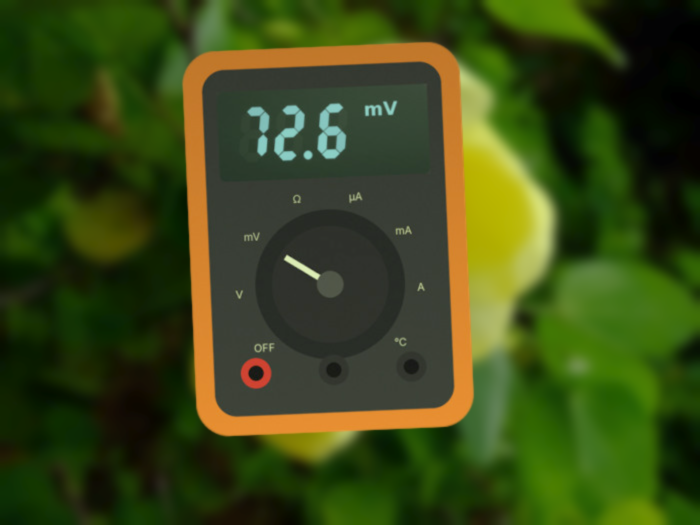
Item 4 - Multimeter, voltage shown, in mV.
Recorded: 72.6 mV
